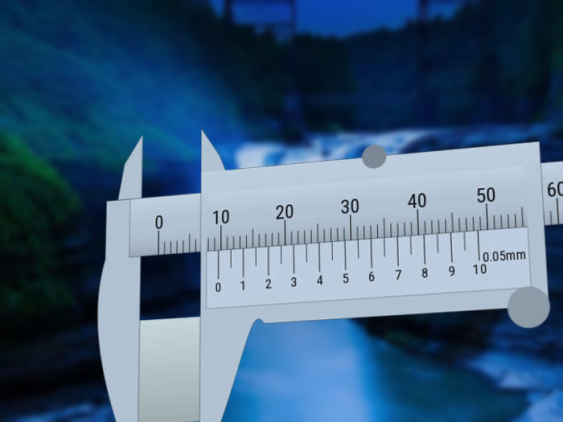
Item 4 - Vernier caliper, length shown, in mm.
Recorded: 9.6 mm
